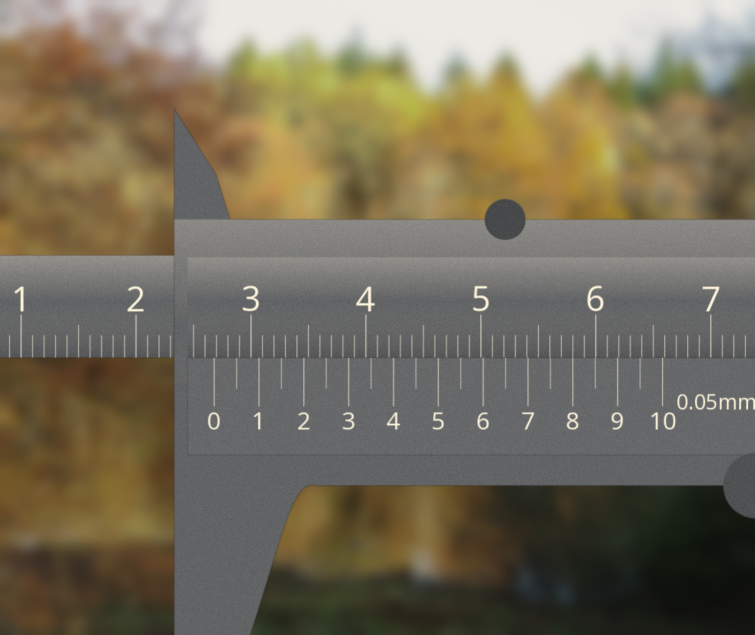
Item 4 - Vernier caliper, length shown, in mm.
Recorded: 26.8 mm
